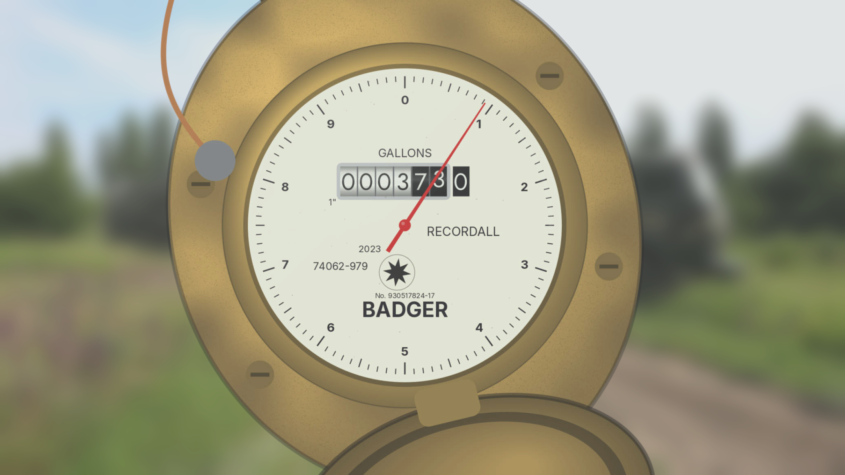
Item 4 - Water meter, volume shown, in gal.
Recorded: 3730.9 gal
